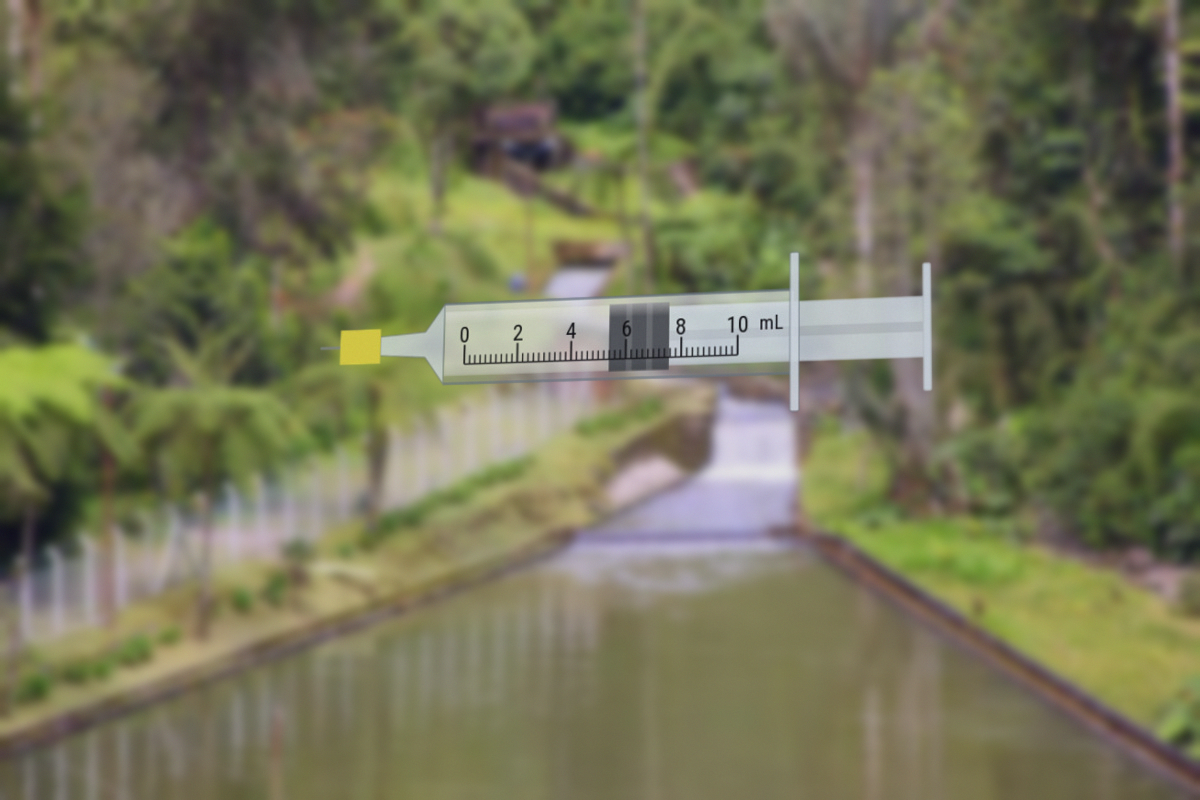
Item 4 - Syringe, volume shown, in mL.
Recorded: 5.4 mL
